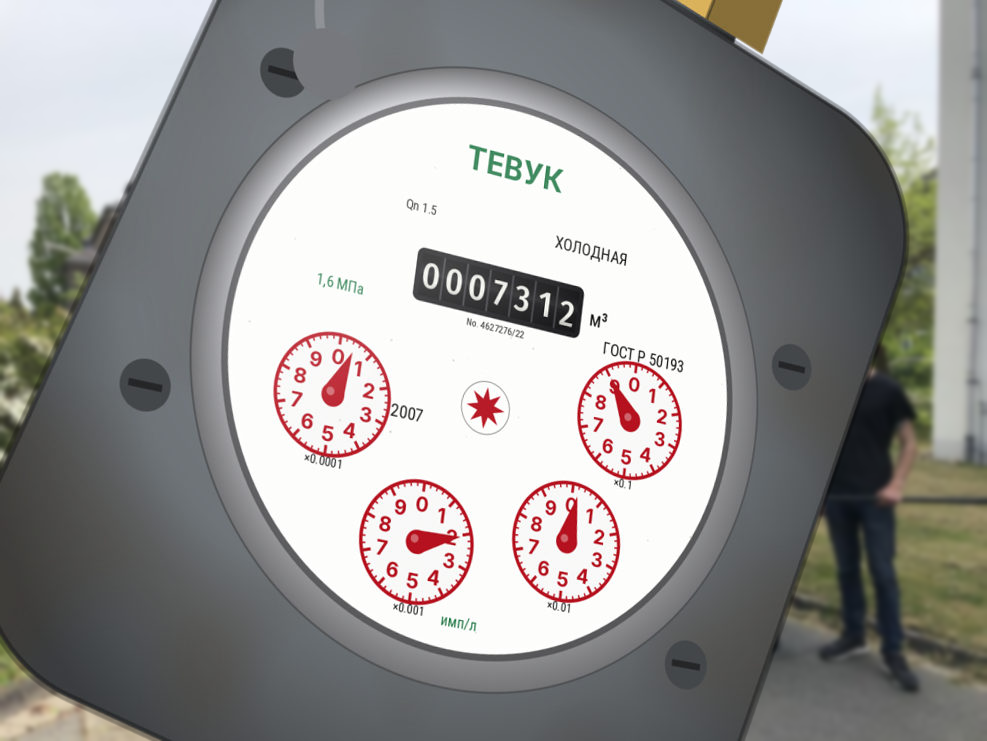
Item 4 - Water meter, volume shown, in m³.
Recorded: 7311.9020 m³
